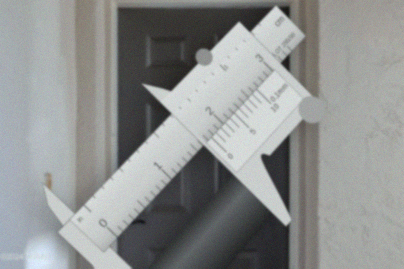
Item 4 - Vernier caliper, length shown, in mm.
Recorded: 17.6 mm
